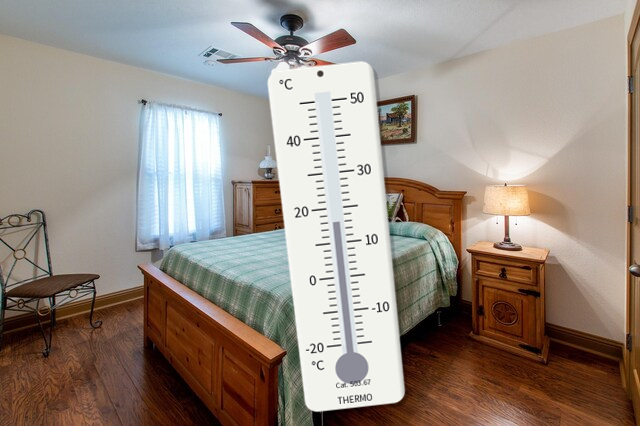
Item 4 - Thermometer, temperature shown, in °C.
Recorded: 16 °C
